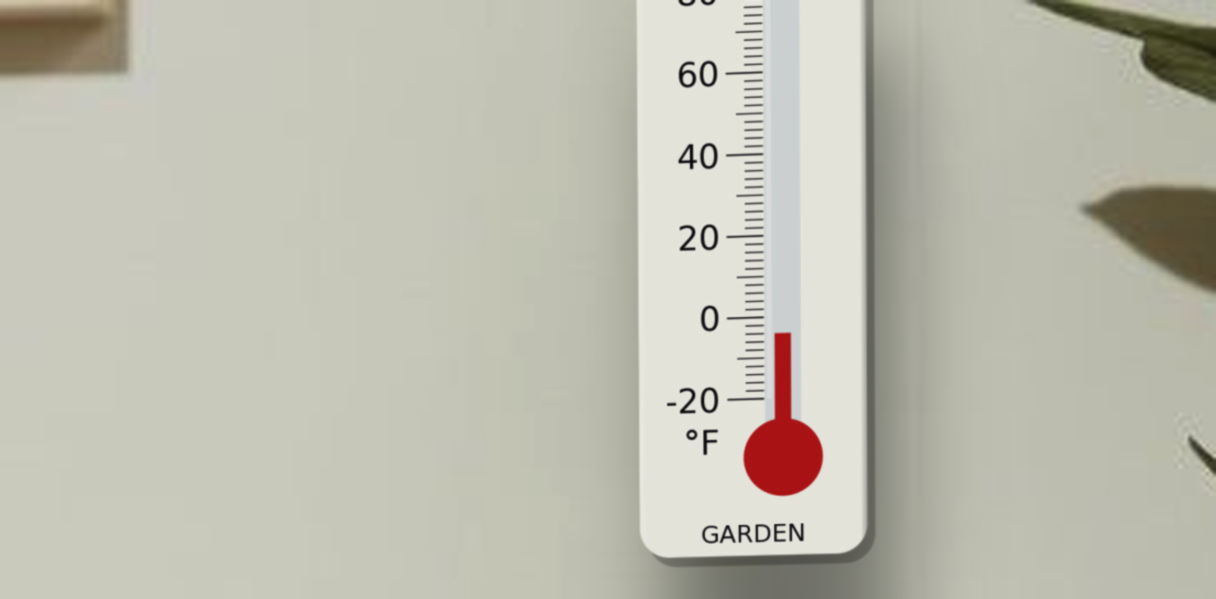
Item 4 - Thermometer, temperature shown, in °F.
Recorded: -4 °F
